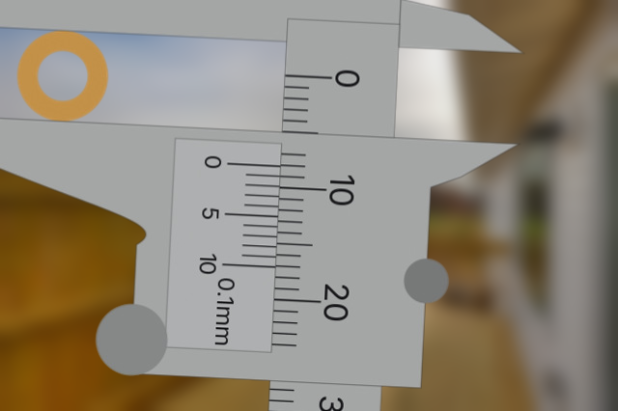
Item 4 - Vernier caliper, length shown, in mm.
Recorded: 8.1 mm
